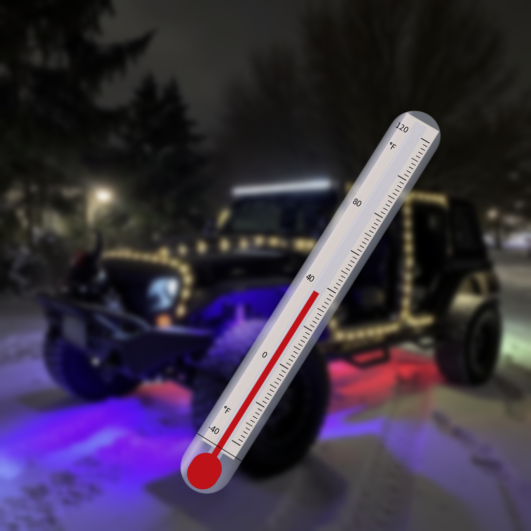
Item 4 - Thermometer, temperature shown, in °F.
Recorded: 36 °F
